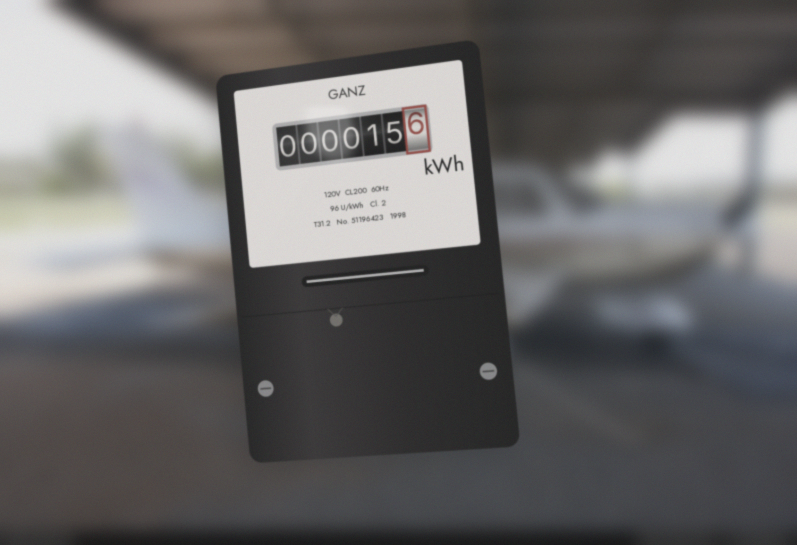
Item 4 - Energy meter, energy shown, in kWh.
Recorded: 15.6 kWh
